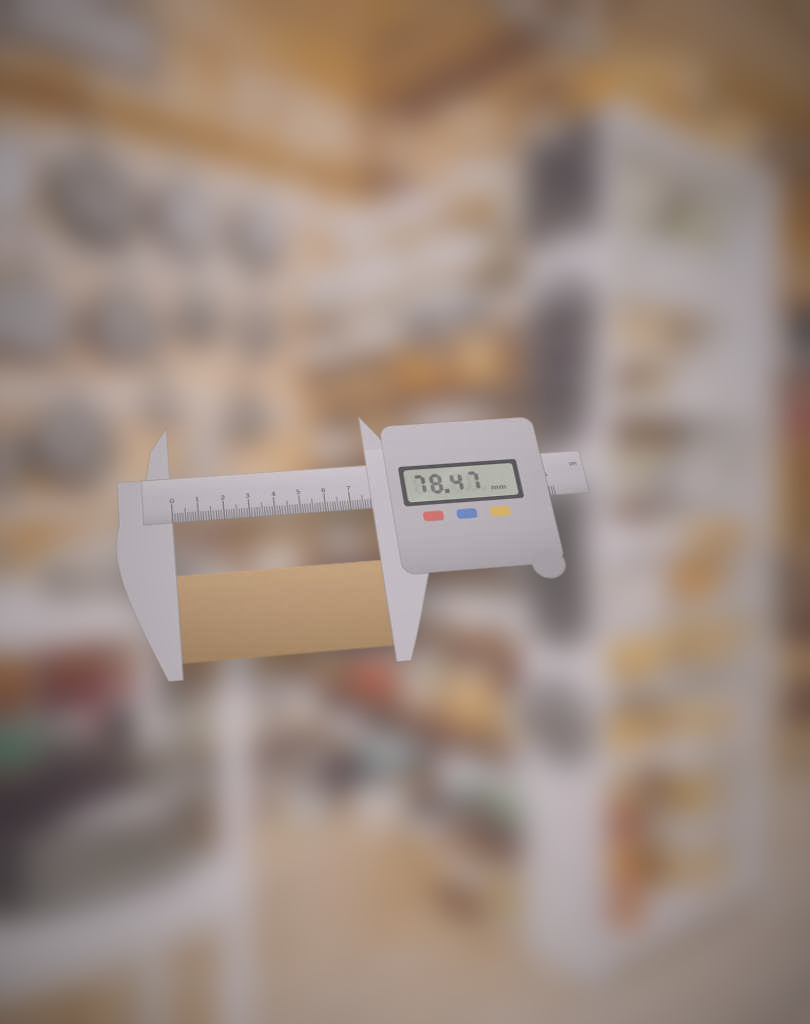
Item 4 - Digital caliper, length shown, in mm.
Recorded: 78.47 mm
